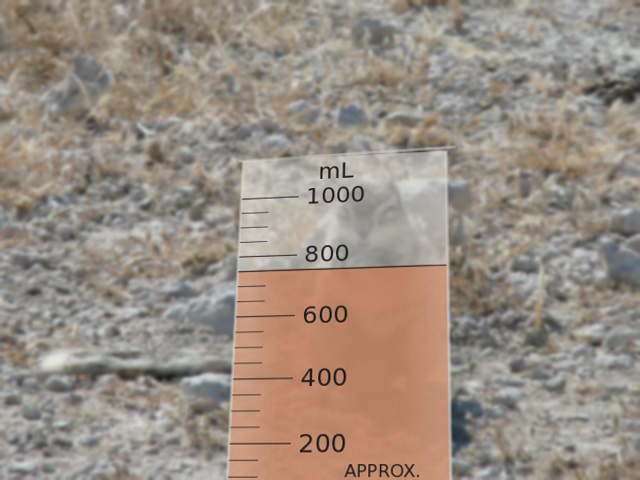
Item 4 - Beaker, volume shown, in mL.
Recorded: 750 mL
